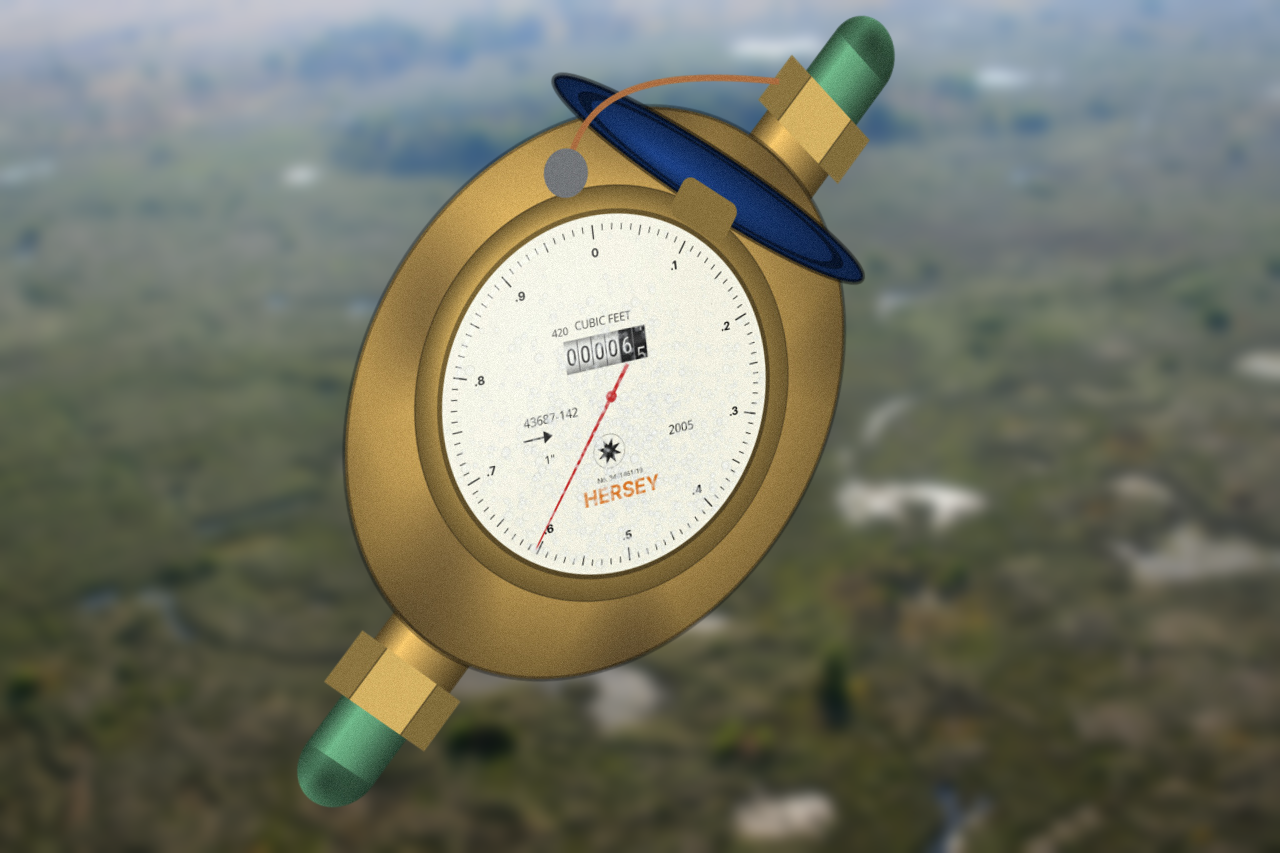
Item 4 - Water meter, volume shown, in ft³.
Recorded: 64.60 ft³
